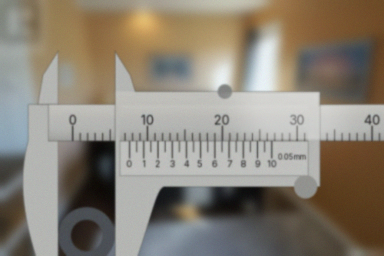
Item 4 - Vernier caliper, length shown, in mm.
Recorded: 7.6 mm
